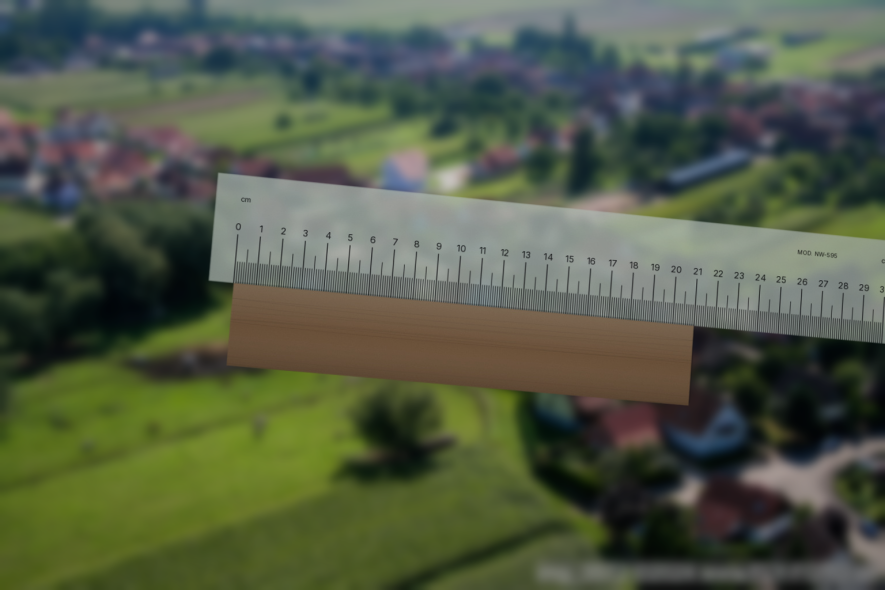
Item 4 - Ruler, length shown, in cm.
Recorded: 21 cm
